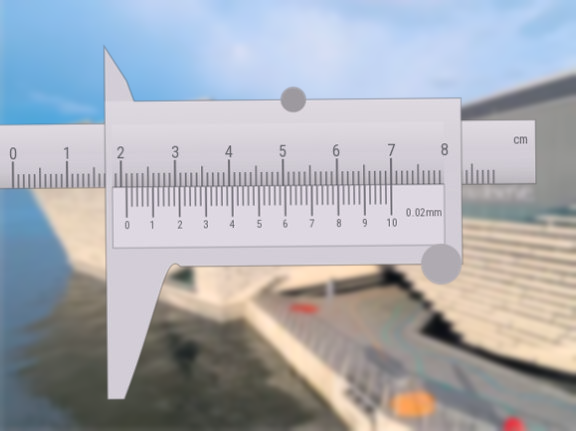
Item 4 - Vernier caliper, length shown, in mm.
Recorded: 21.0 mm
